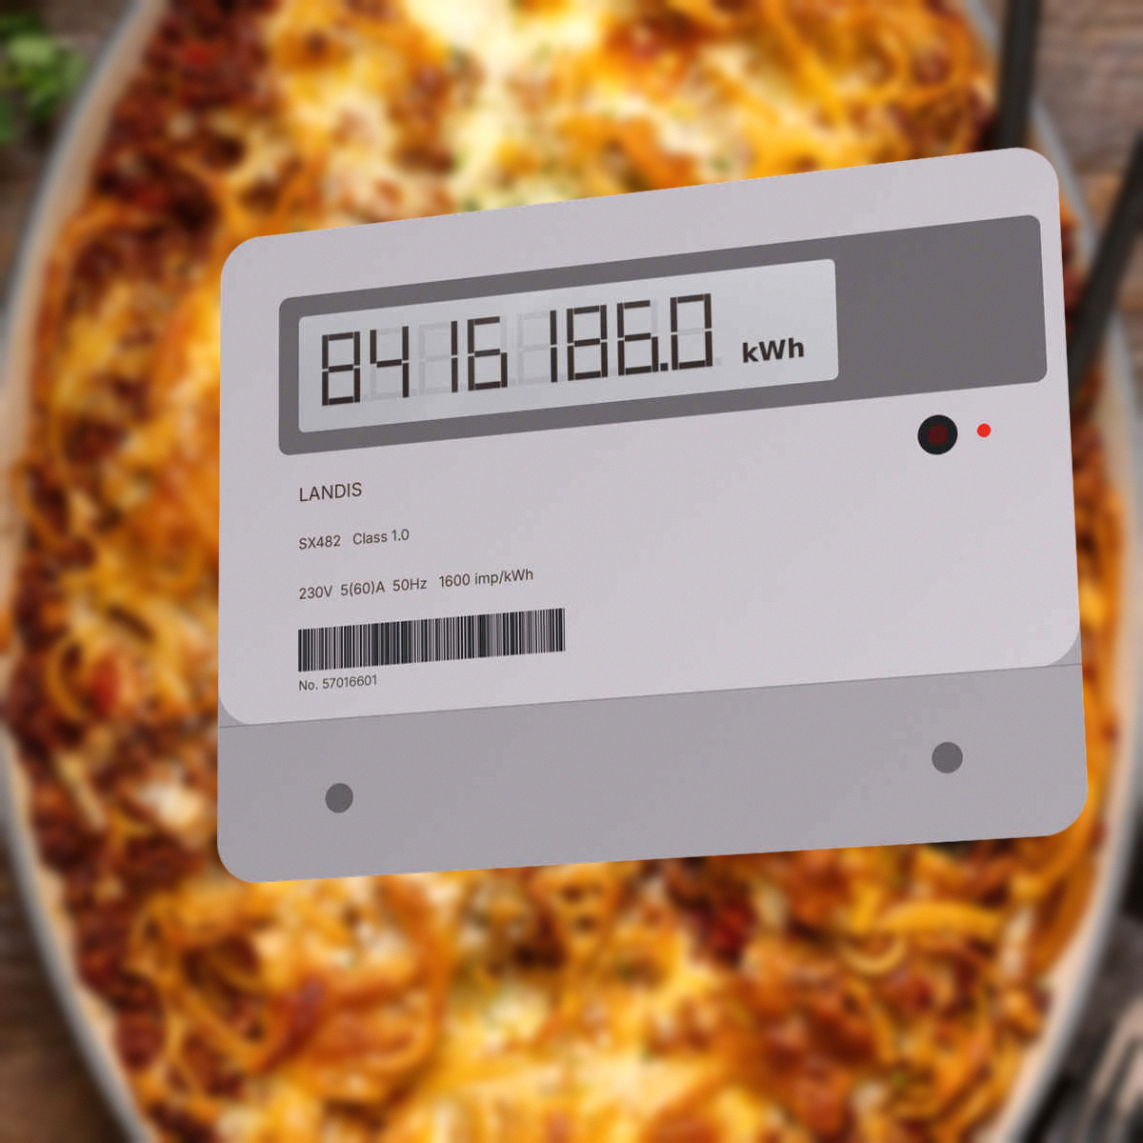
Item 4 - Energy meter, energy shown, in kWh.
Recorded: 8416186.0 kWh
